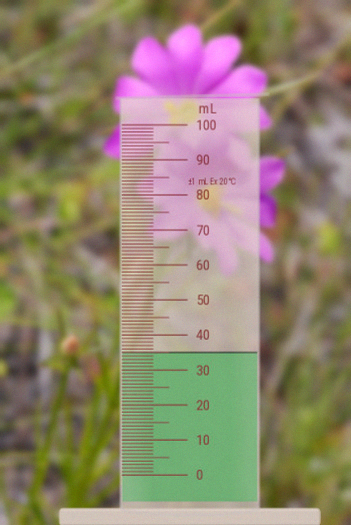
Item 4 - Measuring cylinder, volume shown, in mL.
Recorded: 35 mL
